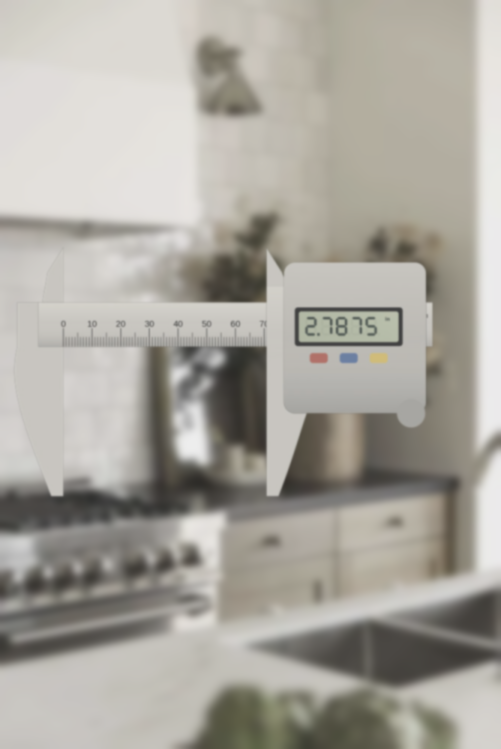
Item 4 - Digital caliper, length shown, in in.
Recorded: 2.7875 in
